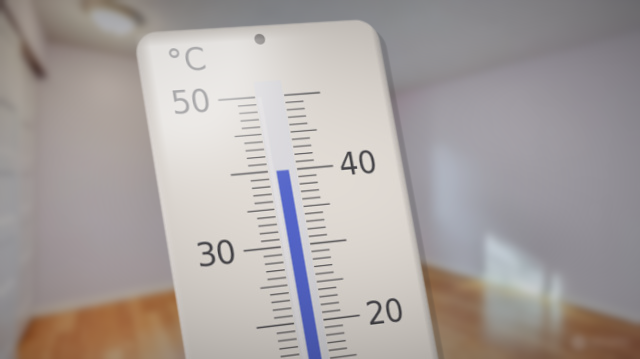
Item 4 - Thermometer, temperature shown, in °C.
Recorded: 40 °C
